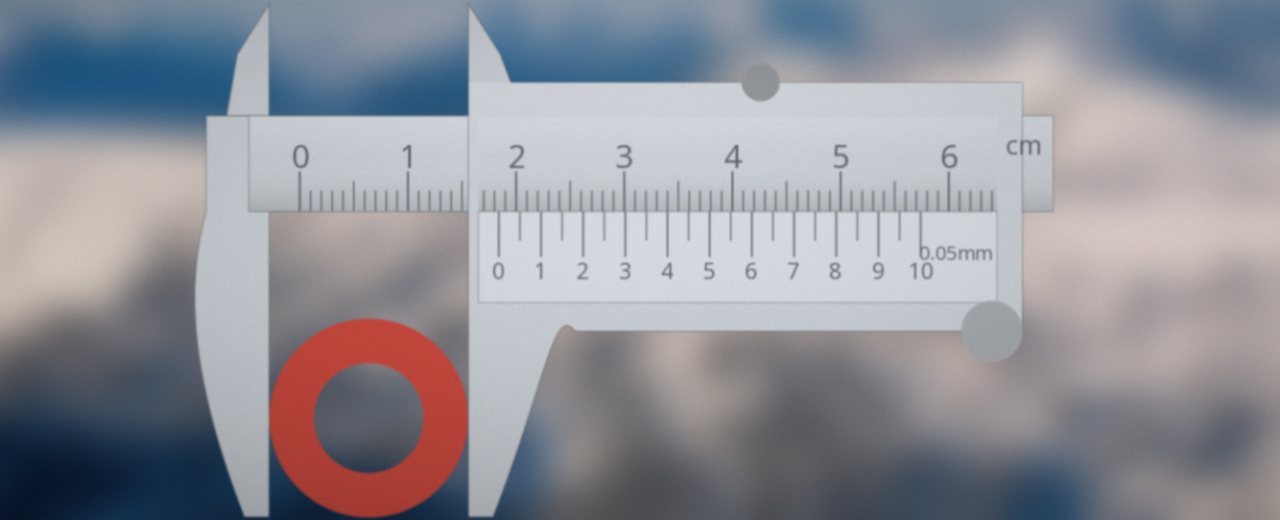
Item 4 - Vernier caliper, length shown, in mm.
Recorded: 18.4 mm
